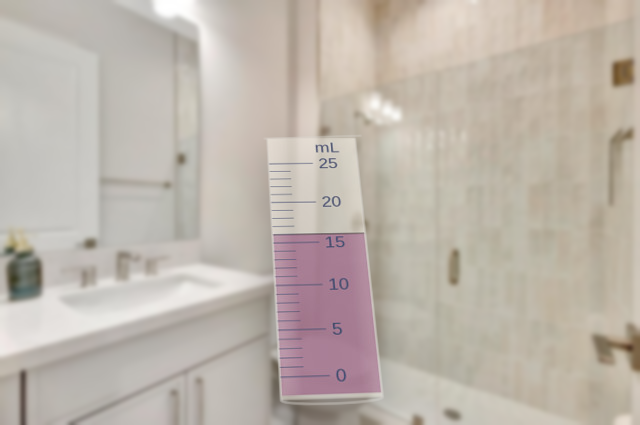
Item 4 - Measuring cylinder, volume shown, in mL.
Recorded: 16 mL
